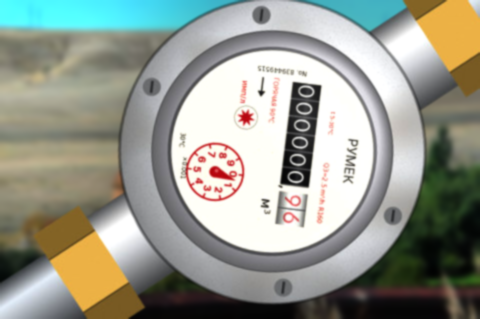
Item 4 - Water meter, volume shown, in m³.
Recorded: 0.960 m³
